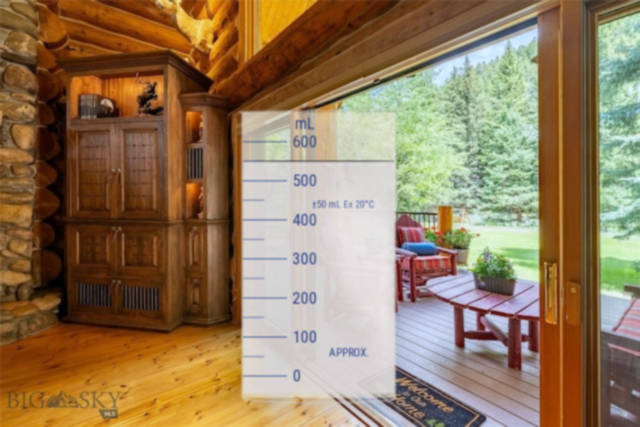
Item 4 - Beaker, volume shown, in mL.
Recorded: 550 mL
